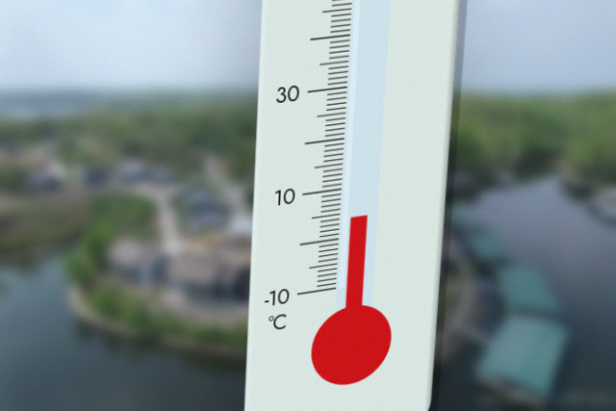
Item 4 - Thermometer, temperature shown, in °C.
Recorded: 4 °C
